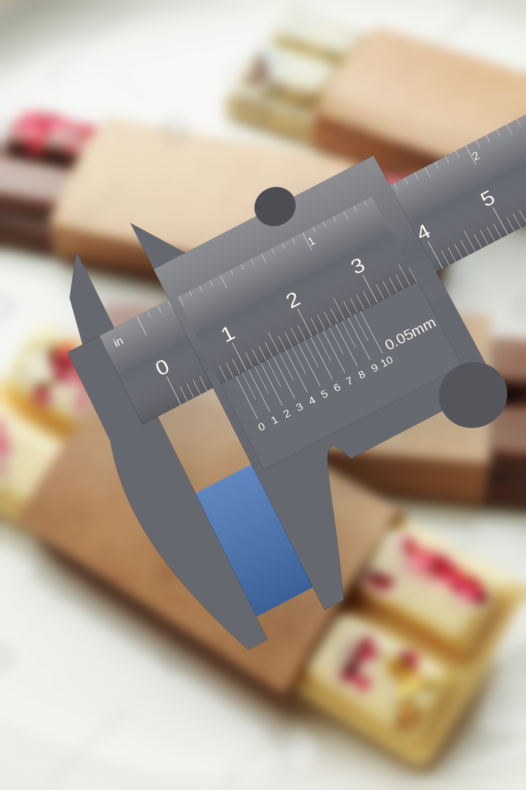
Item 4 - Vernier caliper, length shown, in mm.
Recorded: 8.4 mm
